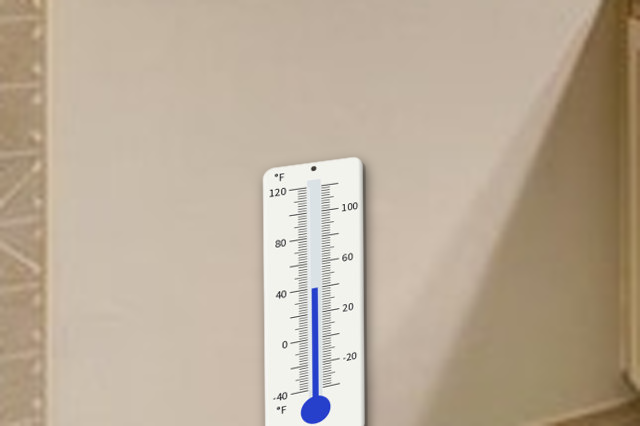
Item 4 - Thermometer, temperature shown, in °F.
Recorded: 40 °F
